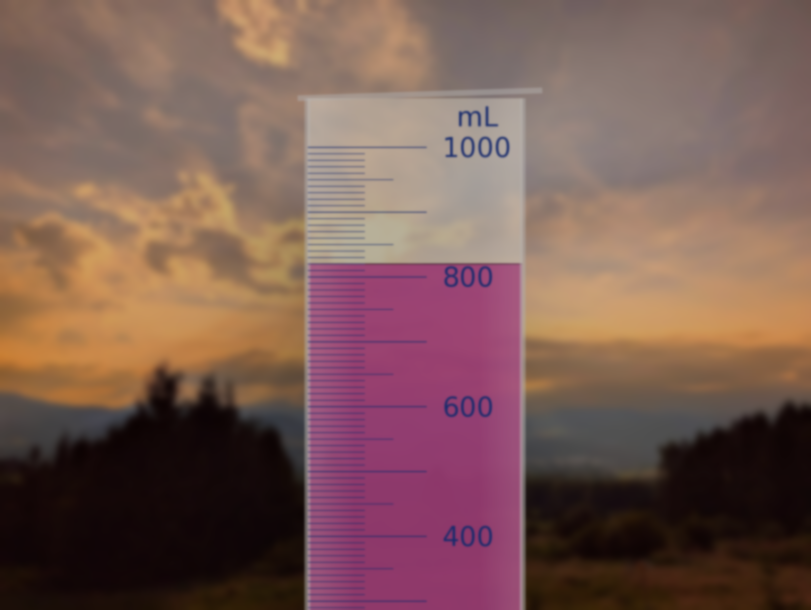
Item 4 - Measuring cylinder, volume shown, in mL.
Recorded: 820 mL
